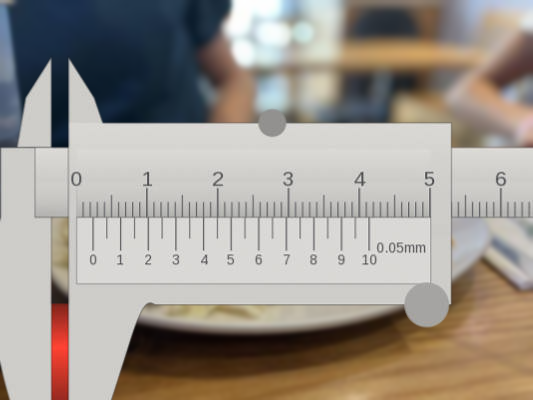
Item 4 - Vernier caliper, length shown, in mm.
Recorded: 2.4 mm
